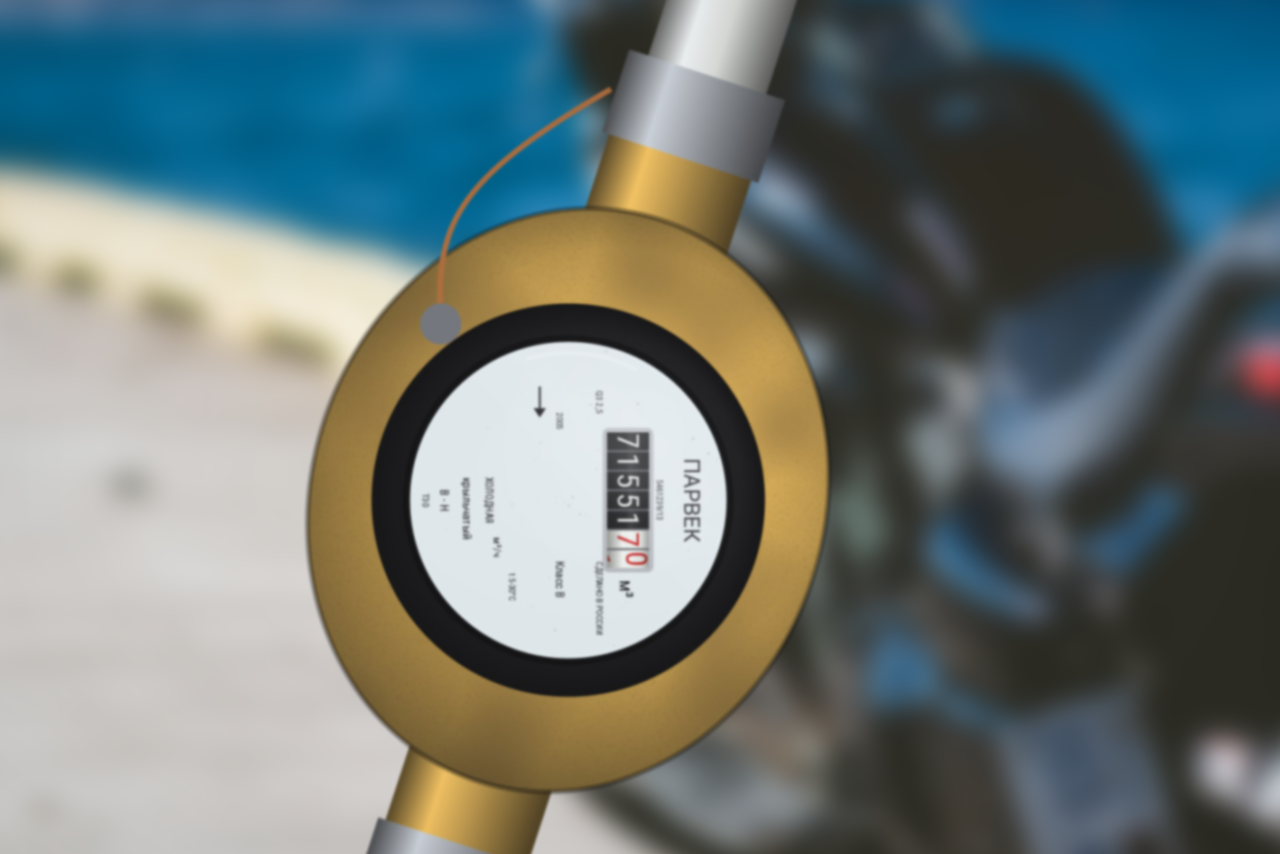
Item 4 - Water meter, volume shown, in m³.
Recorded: 71551.70 m³
